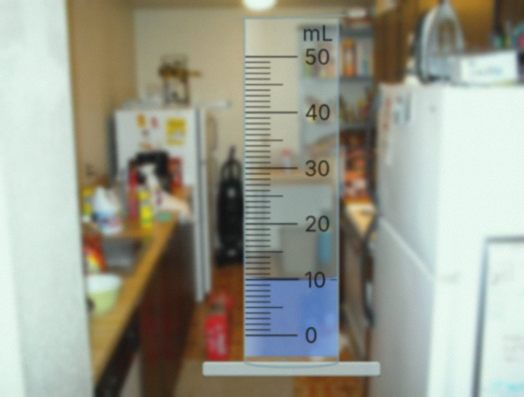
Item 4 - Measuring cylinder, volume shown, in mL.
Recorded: 10 mL
